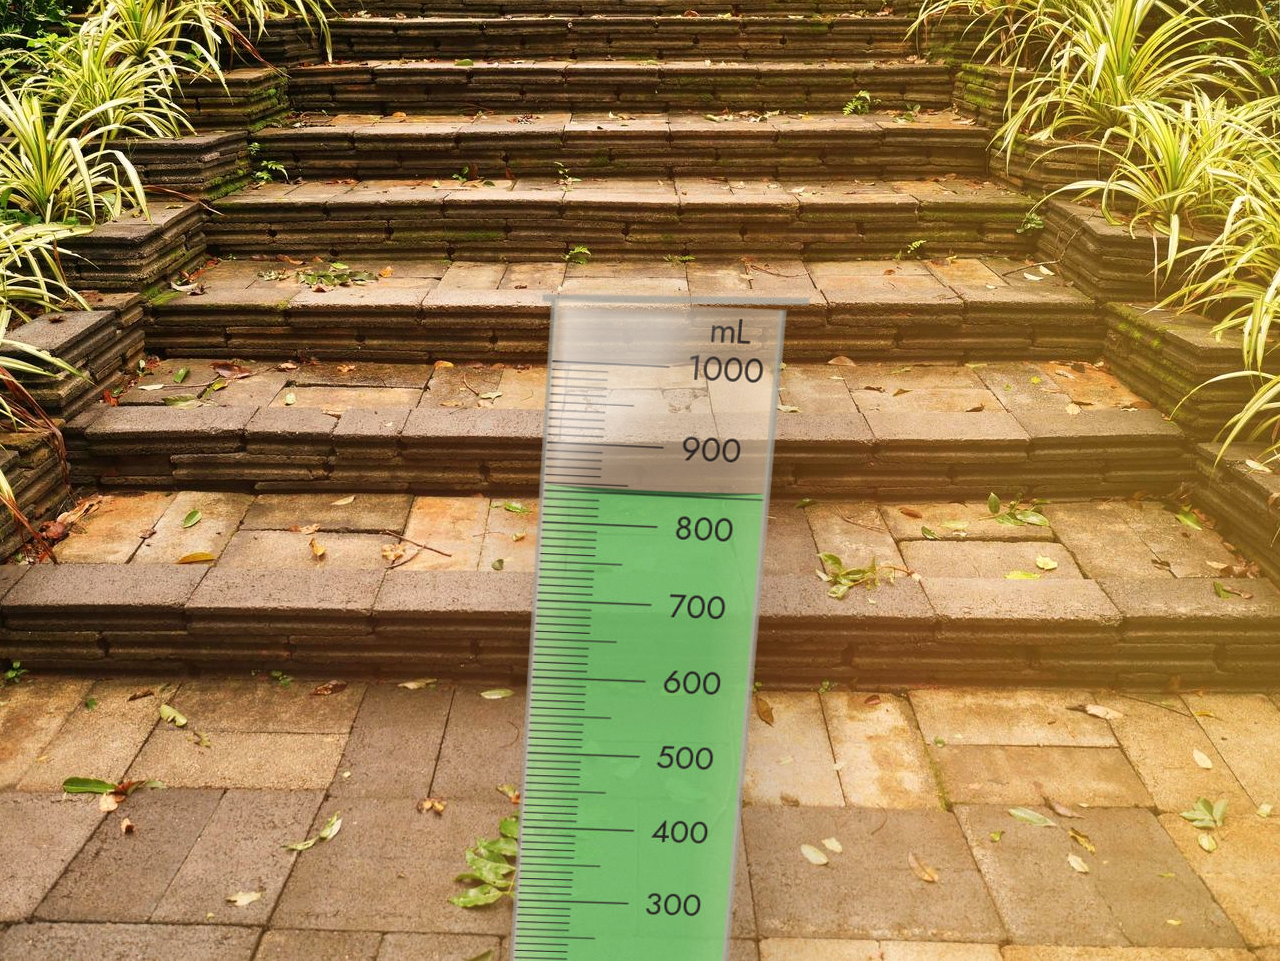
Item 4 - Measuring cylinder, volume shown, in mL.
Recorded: 840 mL
